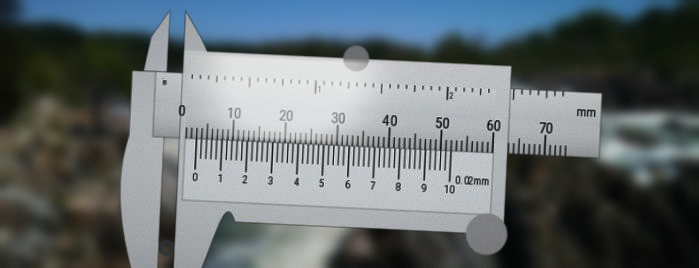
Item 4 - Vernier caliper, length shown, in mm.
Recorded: 3.0 mm
